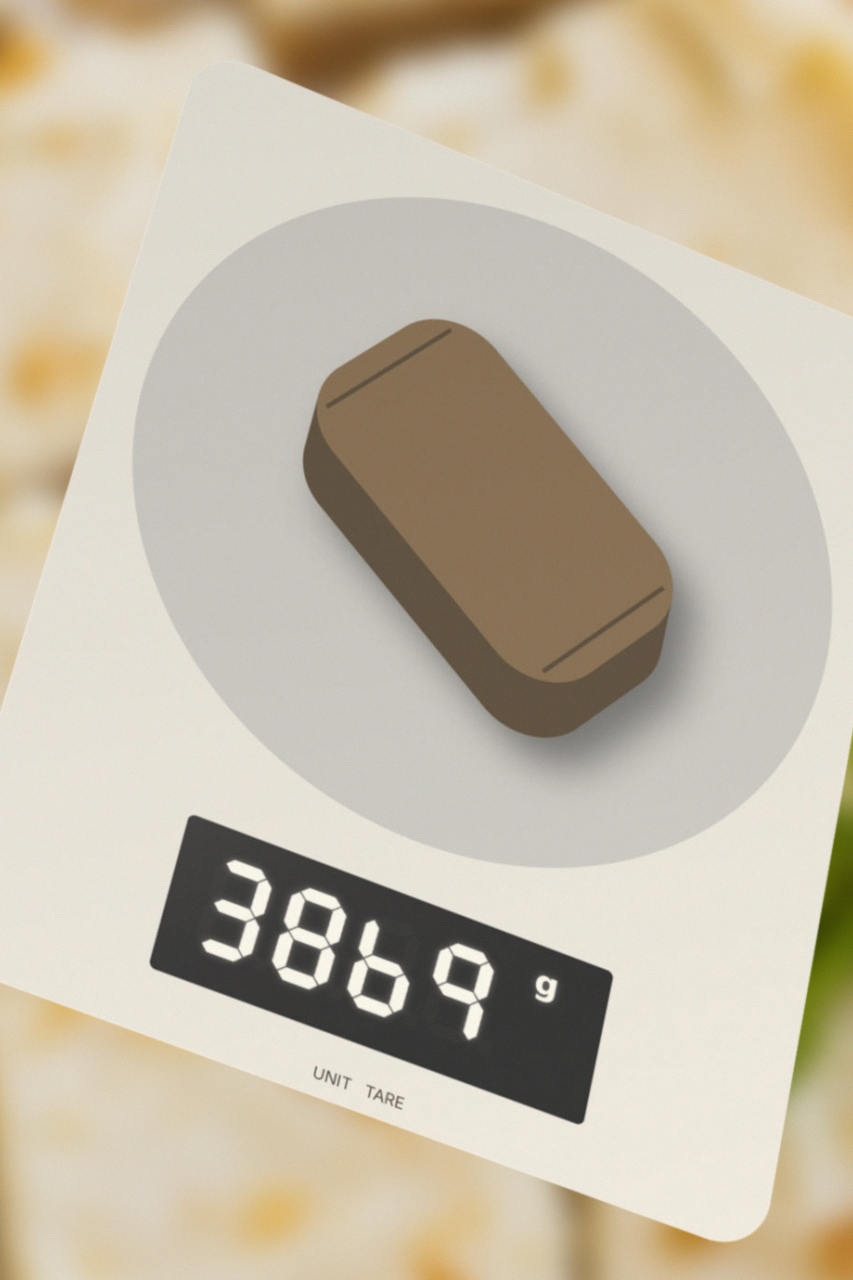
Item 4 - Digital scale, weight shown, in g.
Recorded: 3869 g
